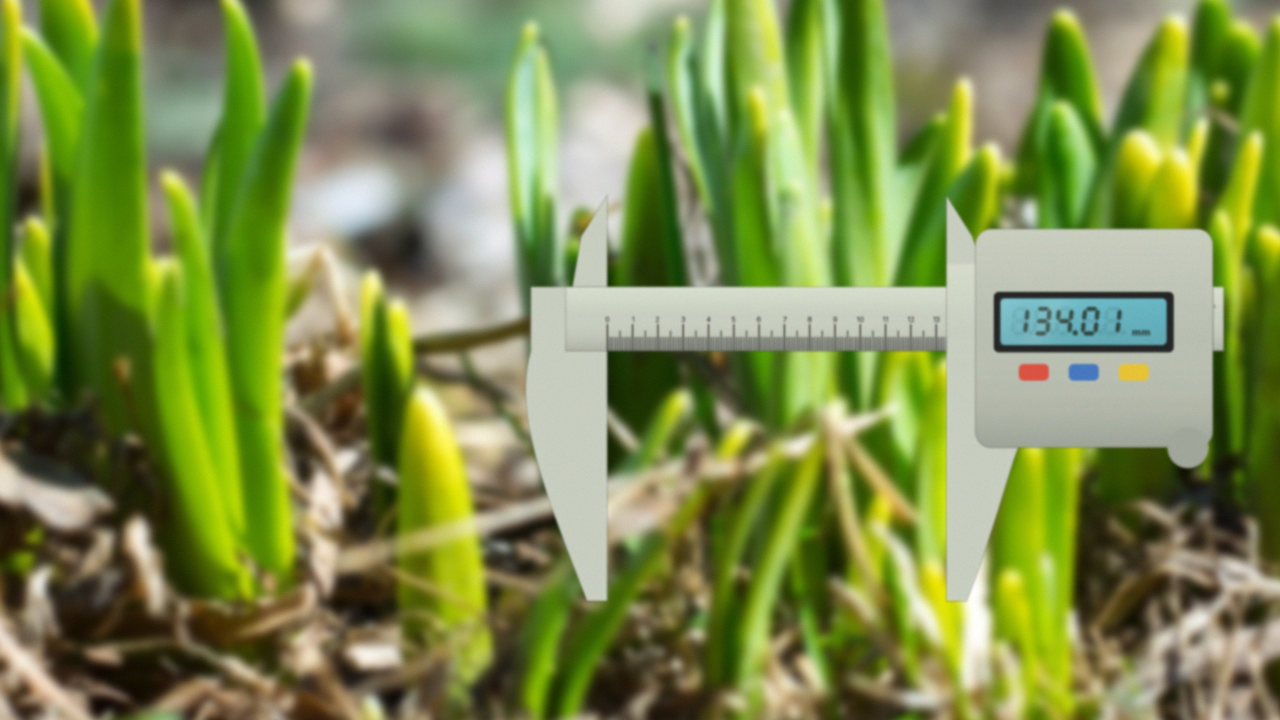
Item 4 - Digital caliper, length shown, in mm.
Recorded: 134.01 mm
